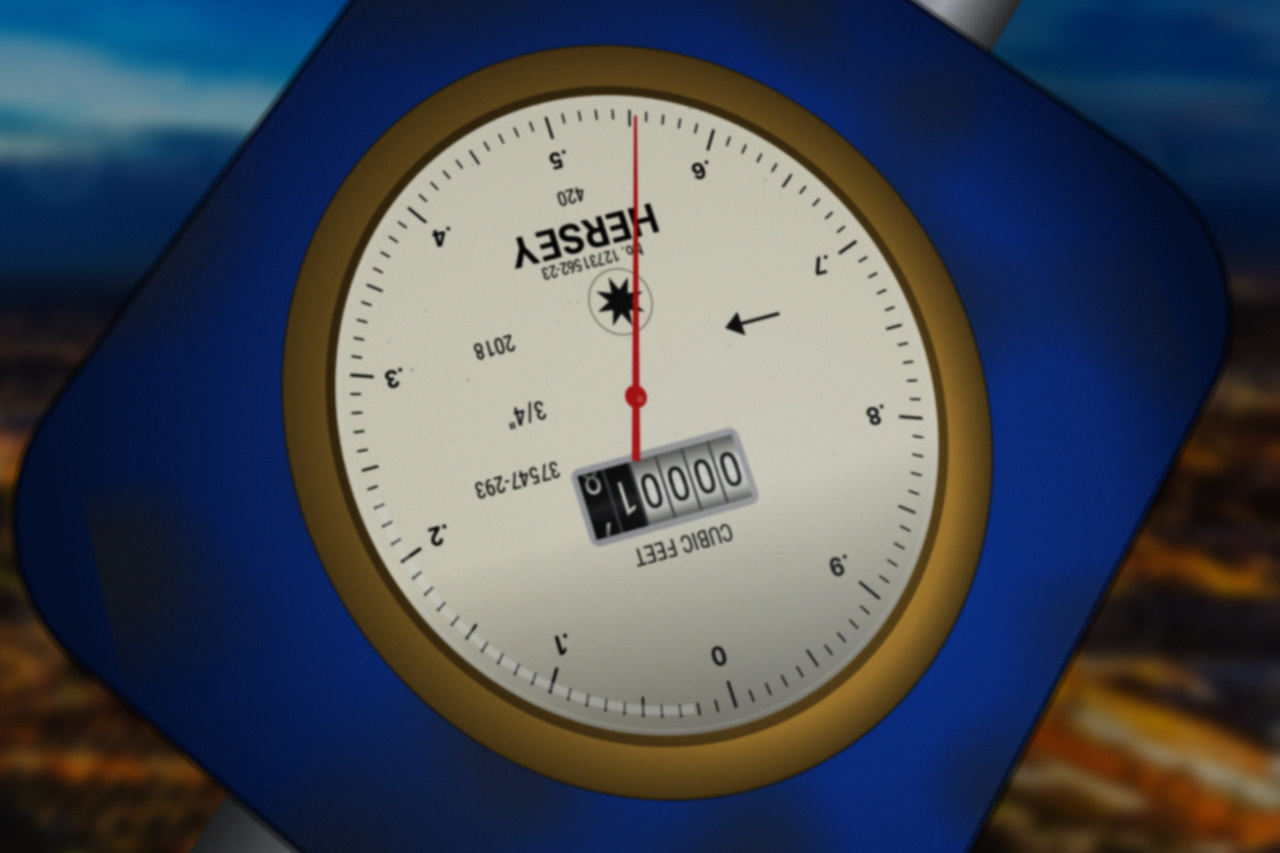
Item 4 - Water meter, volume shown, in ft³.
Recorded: 17.55 ft³
